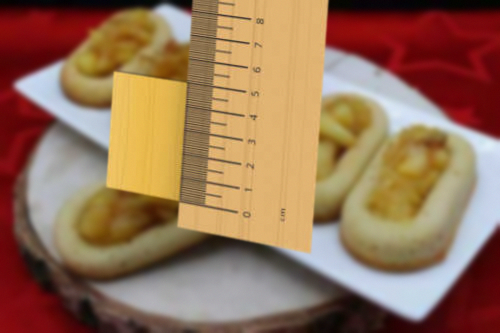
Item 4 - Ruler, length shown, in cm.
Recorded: 5 cm
